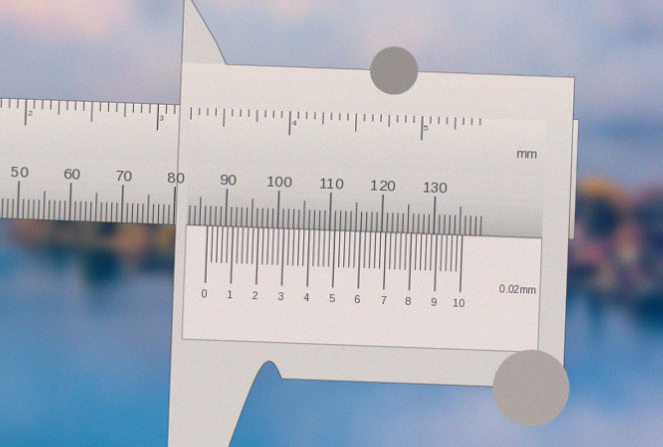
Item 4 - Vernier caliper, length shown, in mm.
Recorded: 86.5 mm
